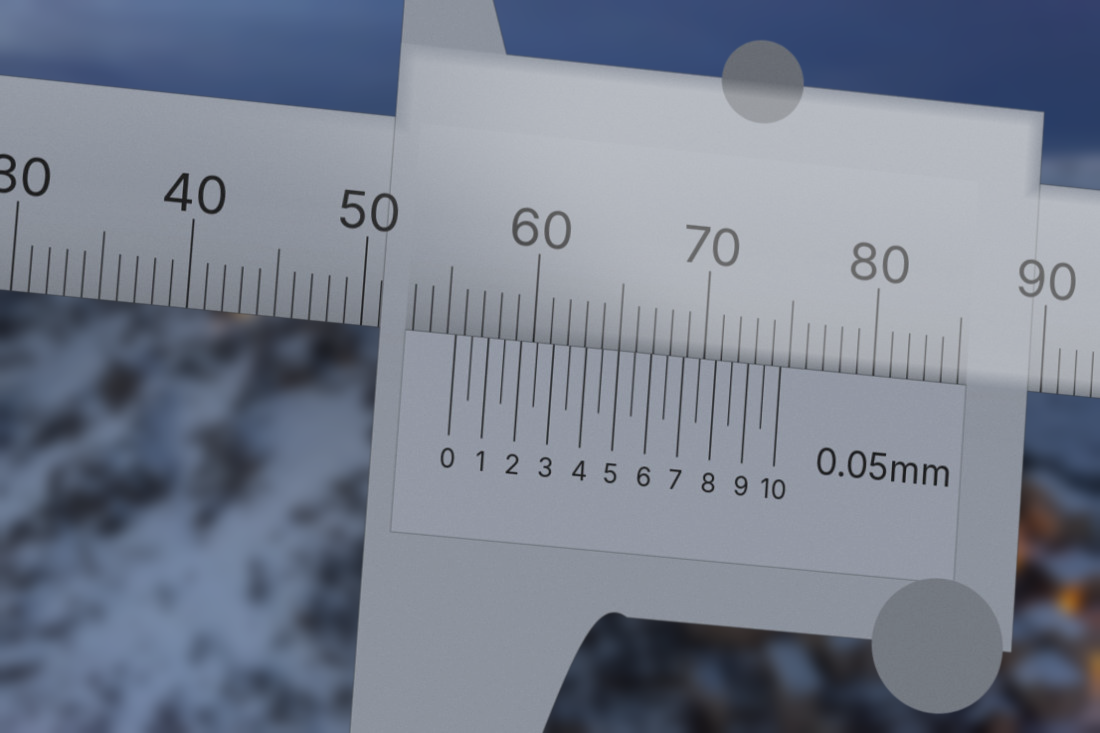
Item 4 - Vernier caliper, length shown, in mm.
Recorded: 55.5 mm
